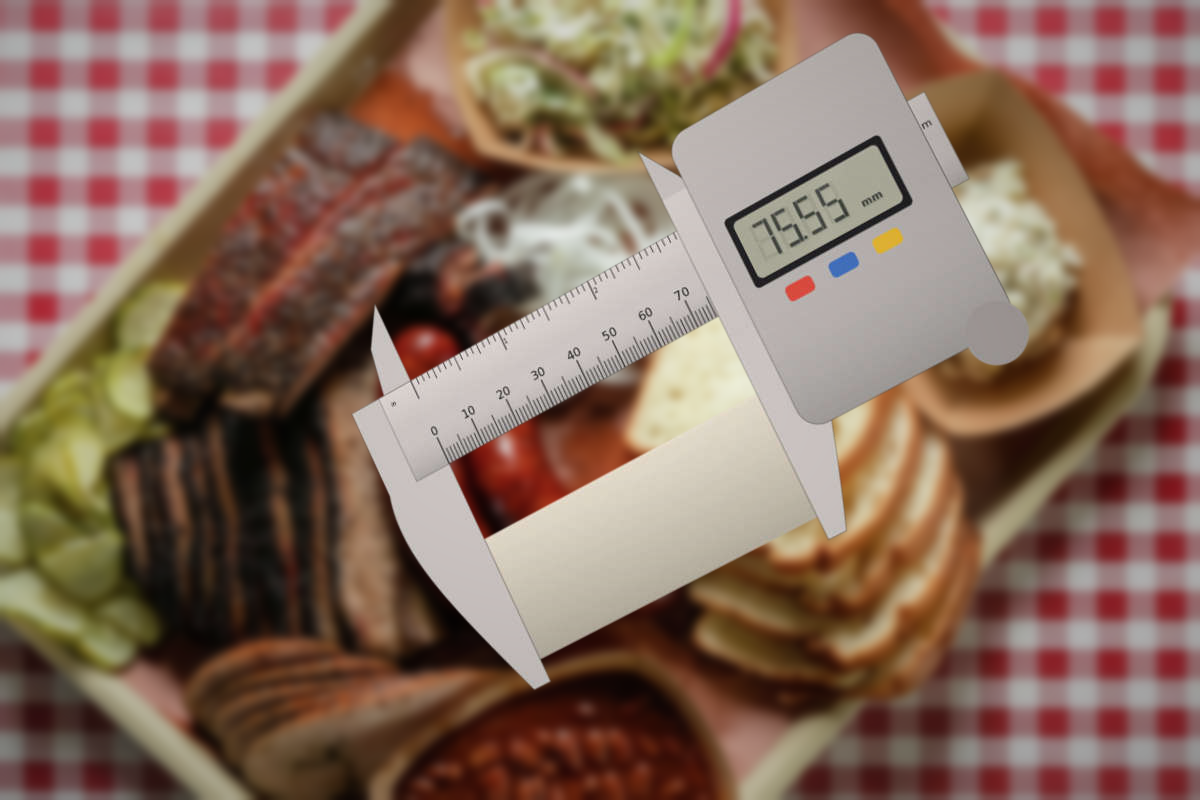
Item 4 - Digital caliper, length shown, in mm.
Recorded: 75.55 mm
